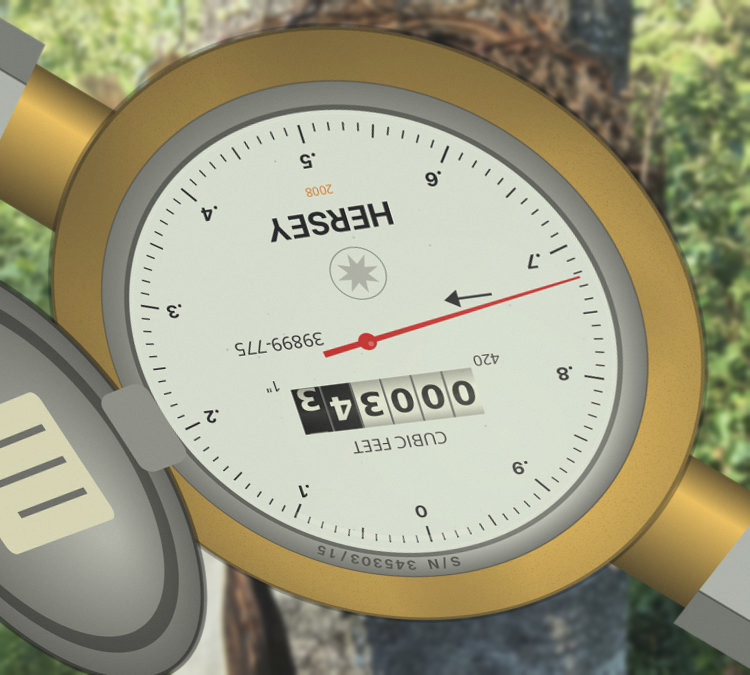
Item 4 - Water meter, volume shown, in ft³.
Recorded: 342.72 ft³
